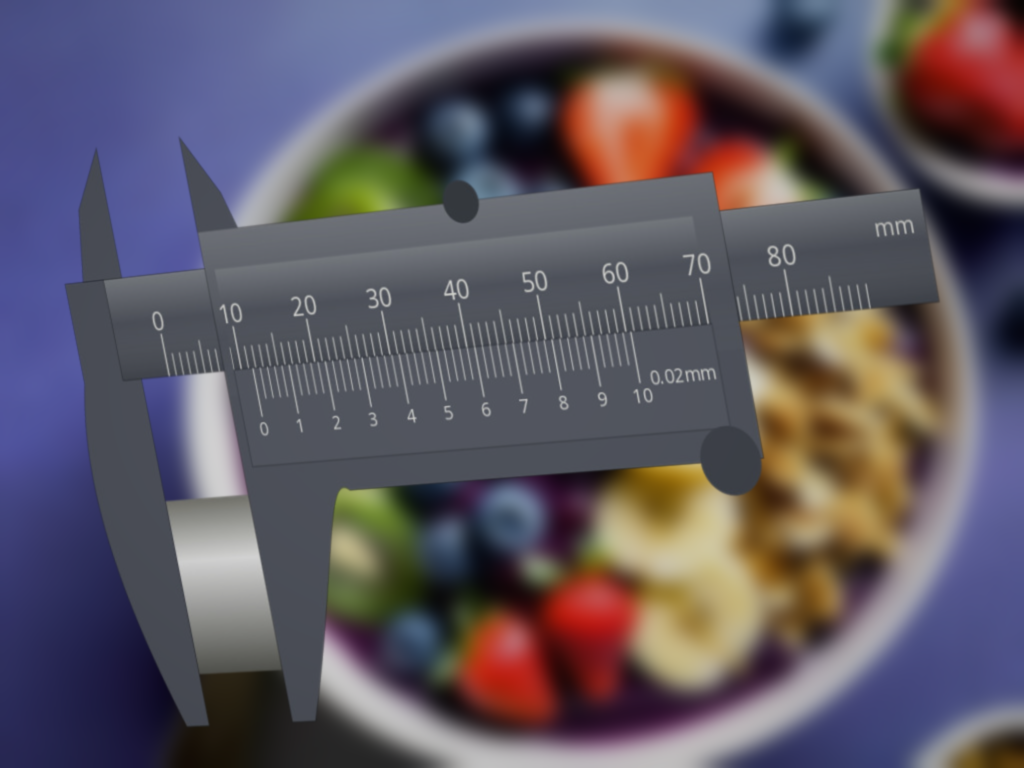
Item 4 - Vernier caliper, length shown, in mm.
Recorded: 11.6 mm
